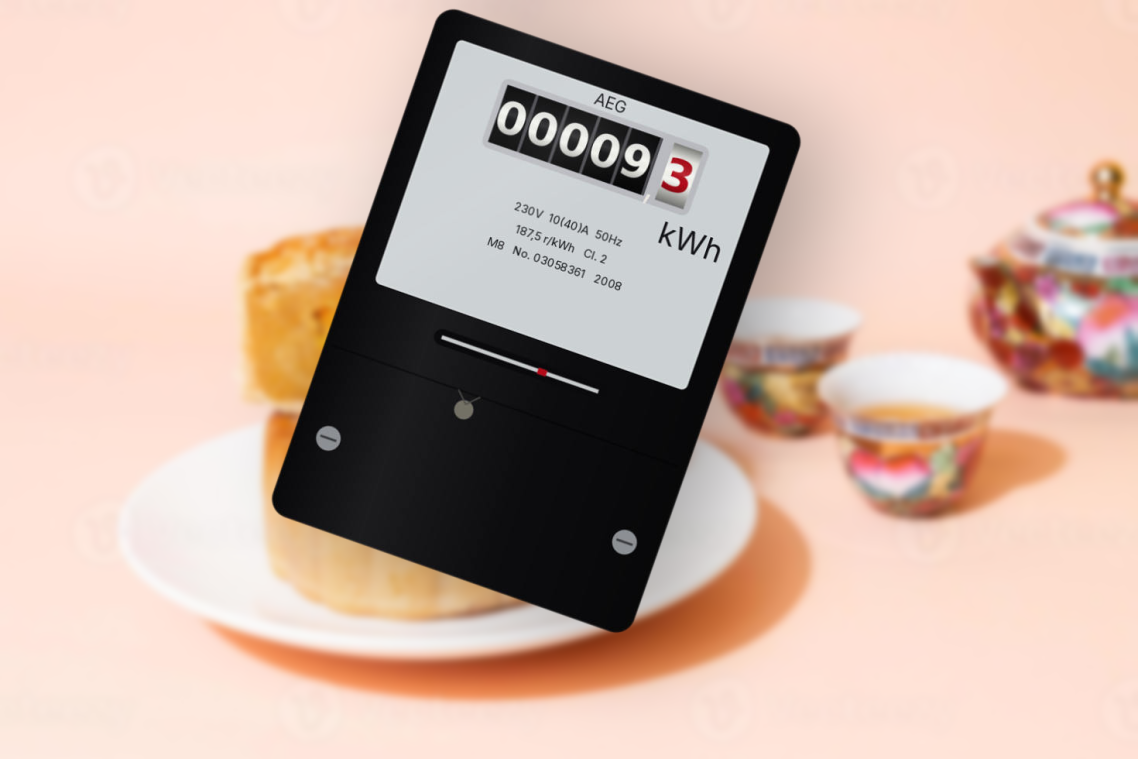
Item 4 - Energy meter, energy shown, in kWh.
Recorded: 9.3 kWh
